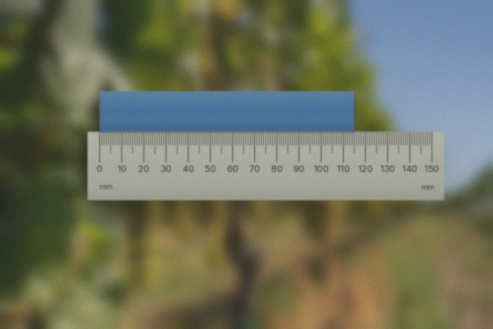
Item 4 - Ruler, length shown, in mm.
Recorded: 115 mm
